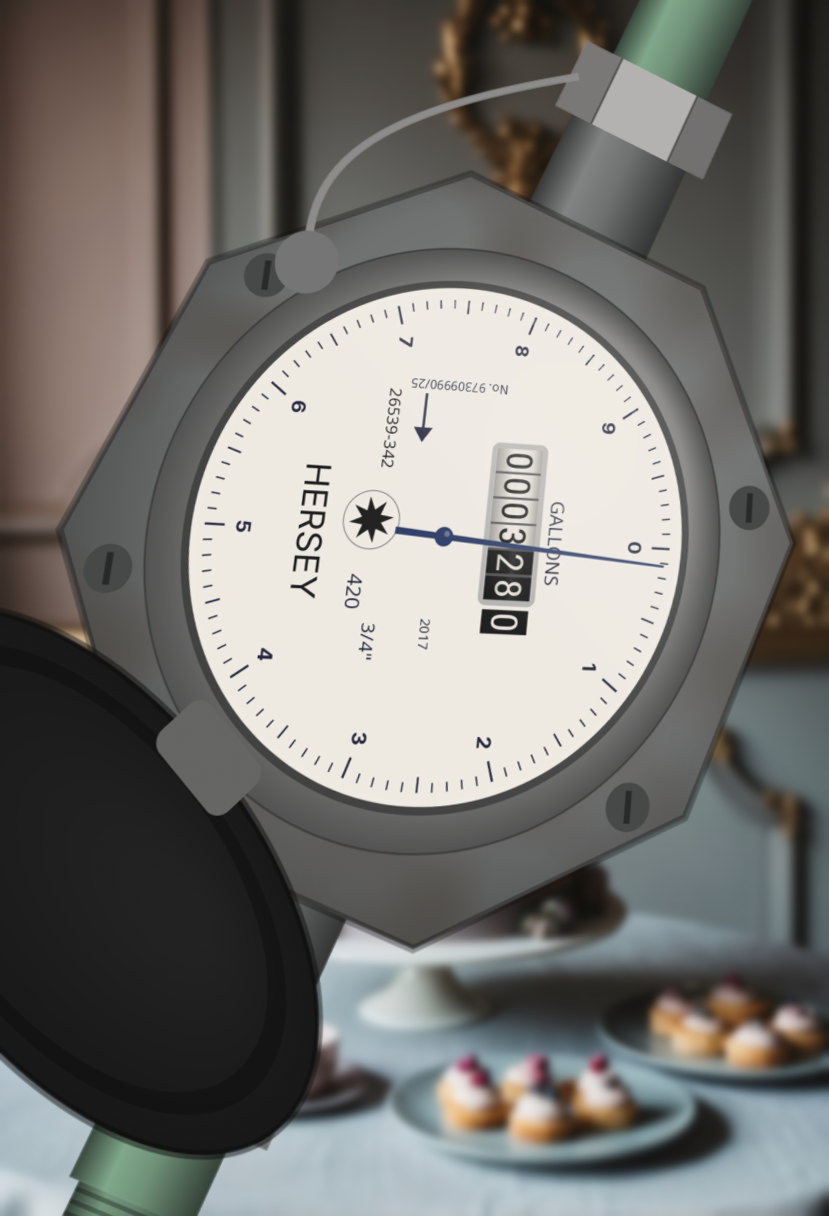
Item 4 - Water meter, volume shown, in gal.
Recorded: 3280.1 gal
